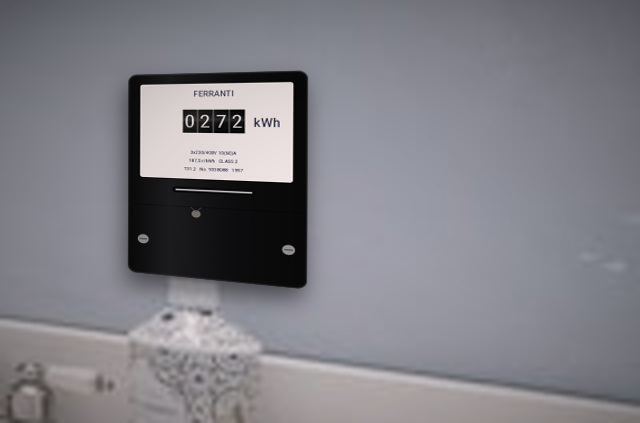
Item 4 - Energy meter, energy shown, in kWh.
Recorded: 272 kWh
